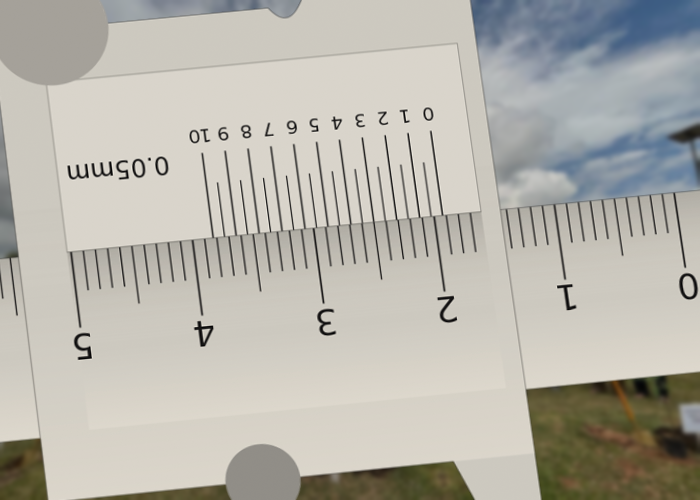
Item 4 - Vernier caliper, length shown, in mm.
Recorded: 19.3 mm
